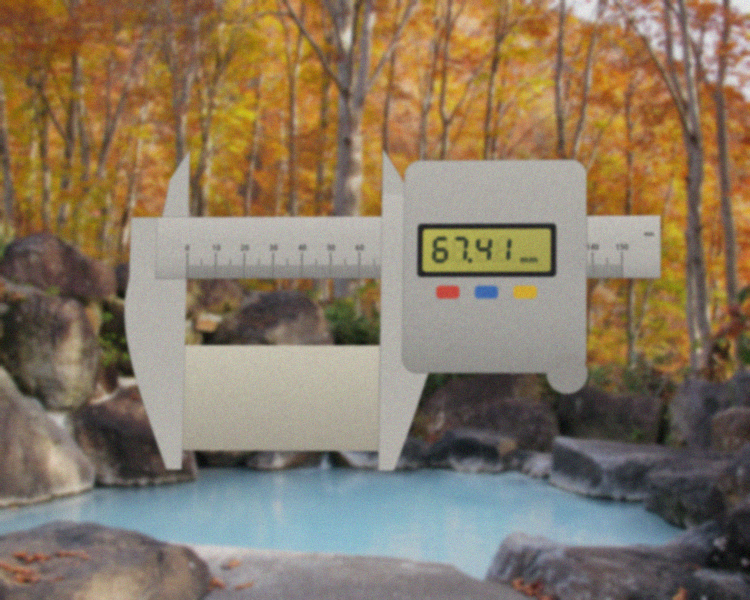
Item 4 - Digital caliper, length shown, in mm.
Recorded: 67.41 mm
